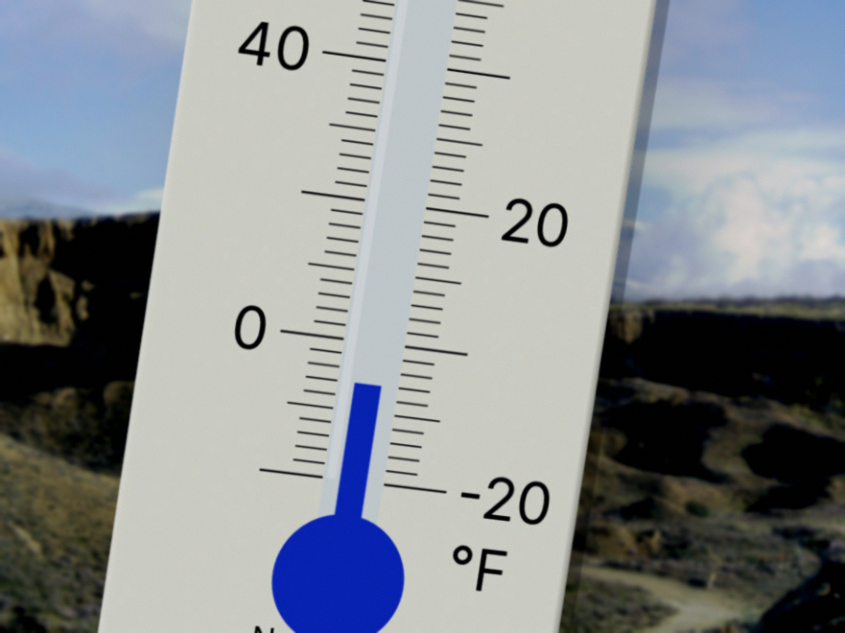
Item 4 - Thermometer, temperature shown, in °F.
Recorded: -6 °F
